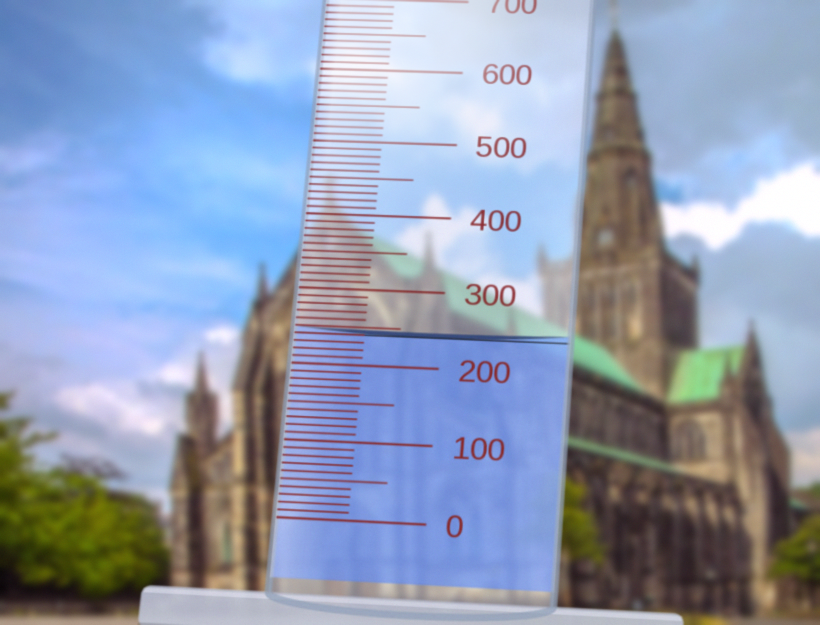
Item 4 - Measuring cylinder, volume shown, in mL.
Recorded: 240 mL
